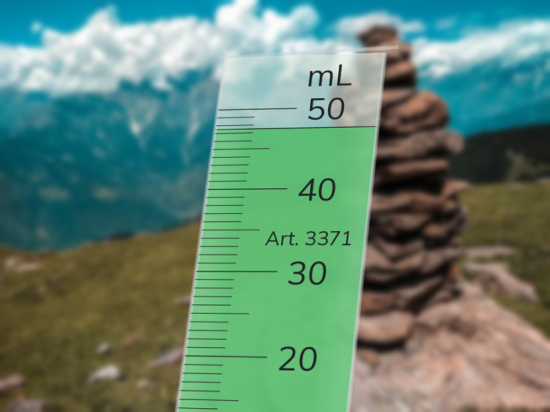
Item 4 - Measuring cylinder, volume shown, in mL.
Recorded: 47.5 mL
